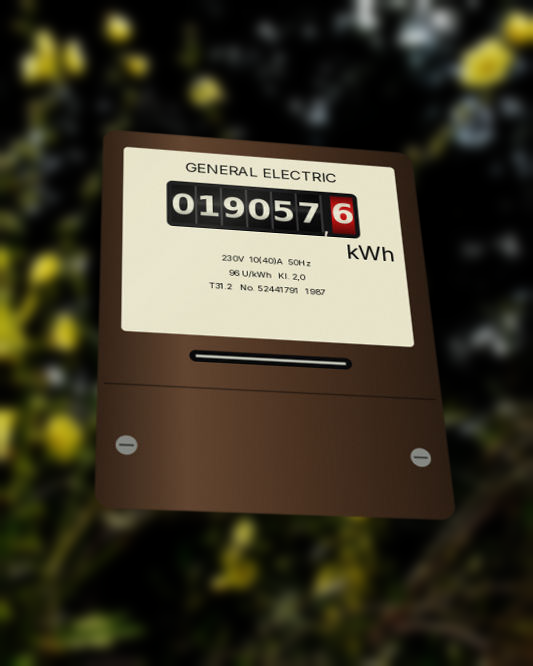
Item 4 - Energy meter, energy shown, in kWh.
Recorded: 19057.6 kWh
